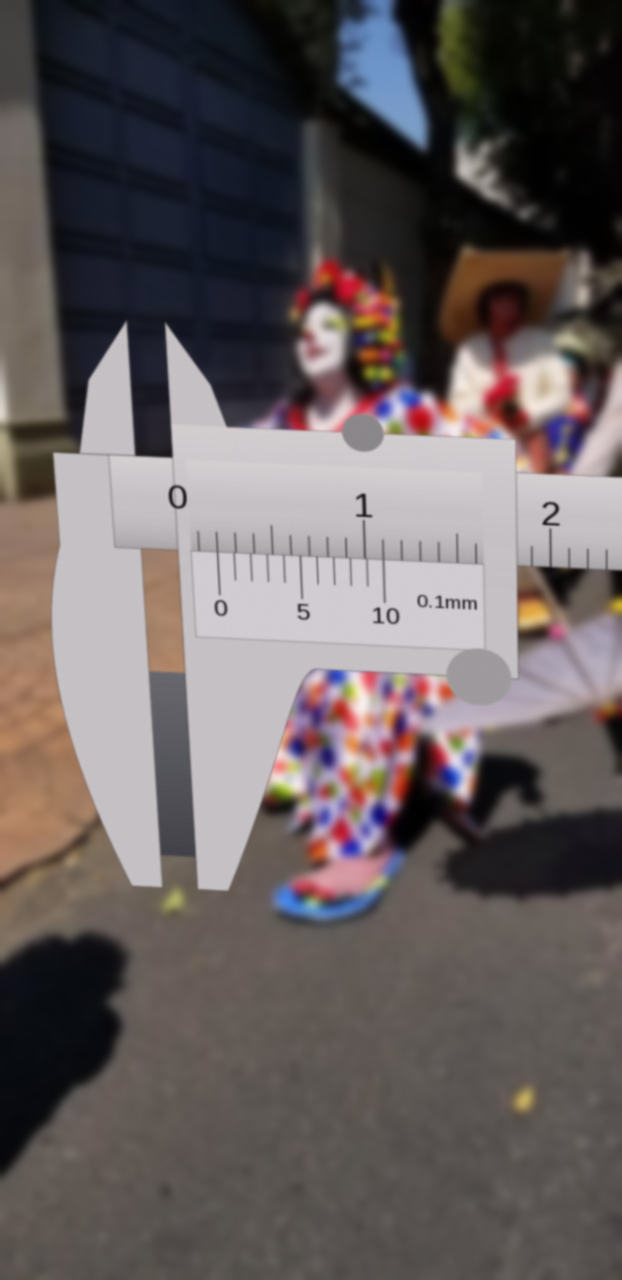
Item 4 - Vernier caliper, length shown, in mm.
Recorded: 2.0 mm
